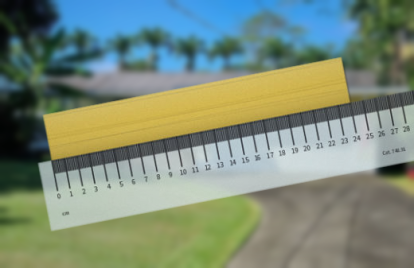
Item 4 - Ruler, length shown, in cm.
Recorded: 24 cm
